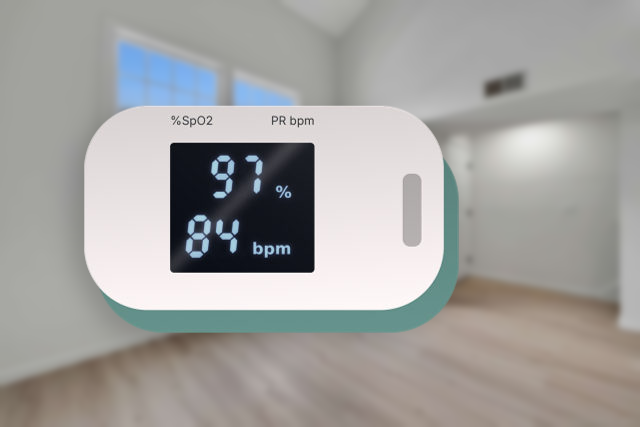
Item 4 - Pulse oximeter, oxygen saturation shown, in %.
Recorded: 97 %
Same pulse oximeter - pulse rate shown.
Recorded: 84 bpm
